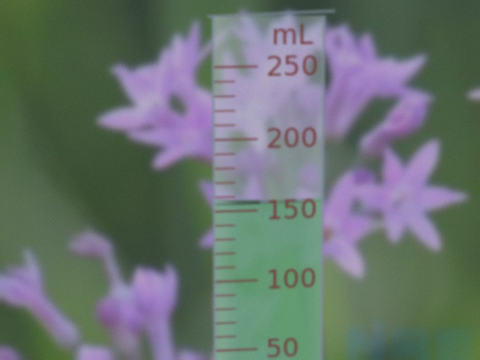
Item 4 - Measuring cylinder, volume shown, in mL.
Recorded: 155 mL
